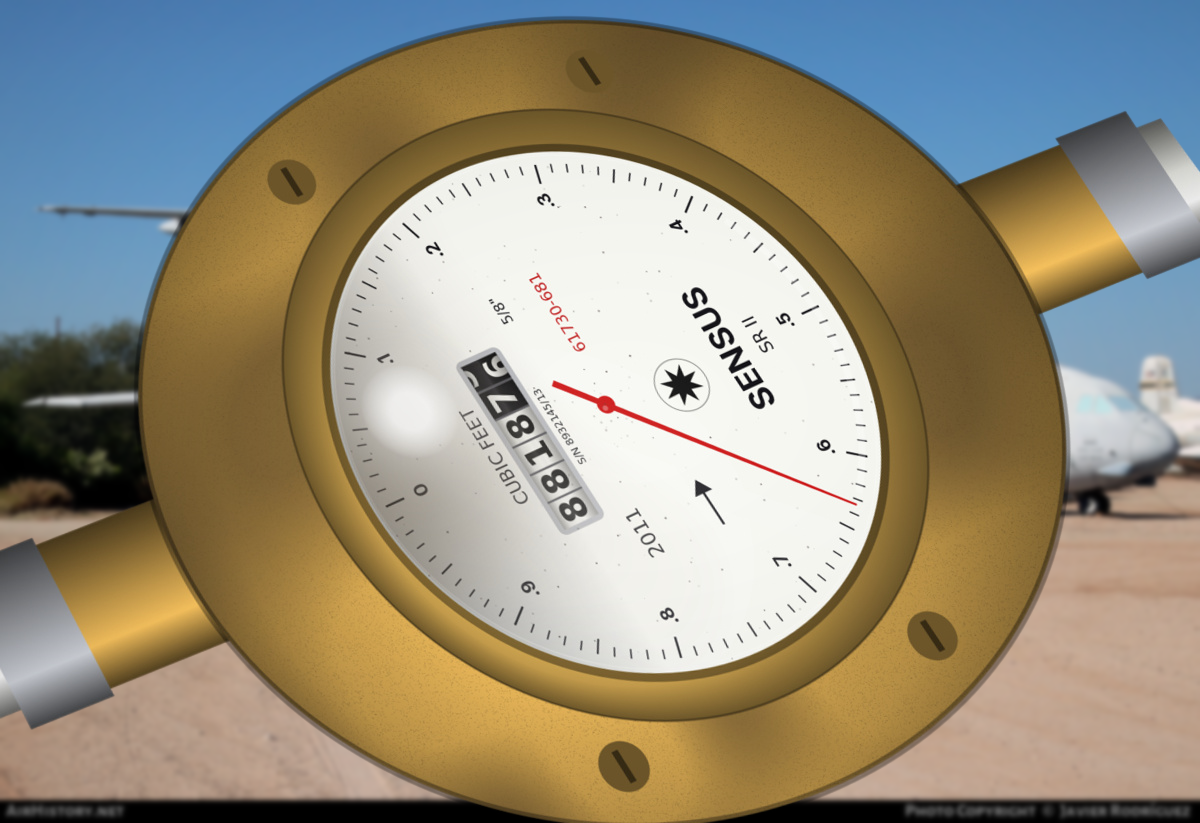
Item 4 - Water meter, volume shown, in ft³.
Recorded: 881875.63 ft³
